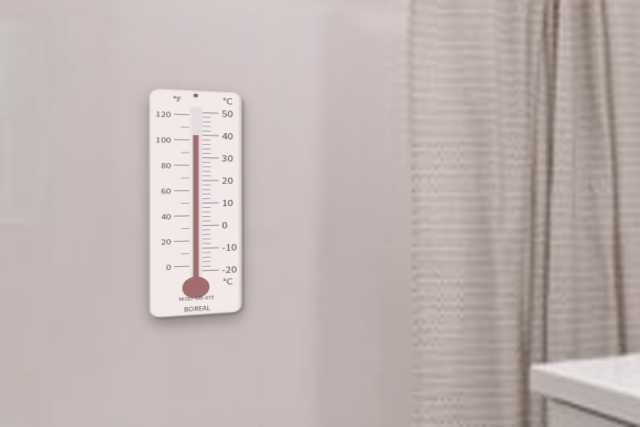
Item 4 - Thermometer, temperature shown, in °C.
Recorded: 40 °C
